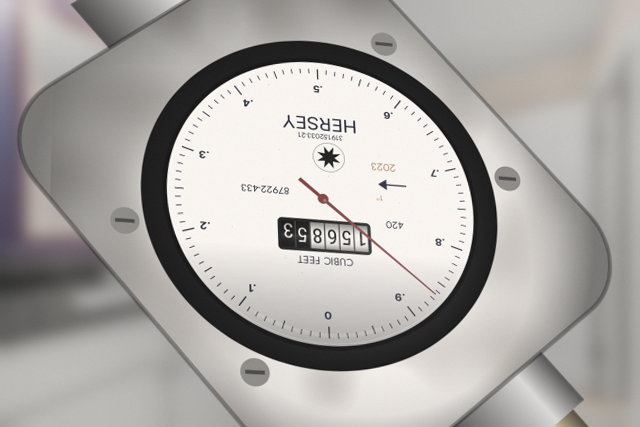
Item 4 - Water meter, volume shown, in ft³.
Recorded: 156852.86 ft³
